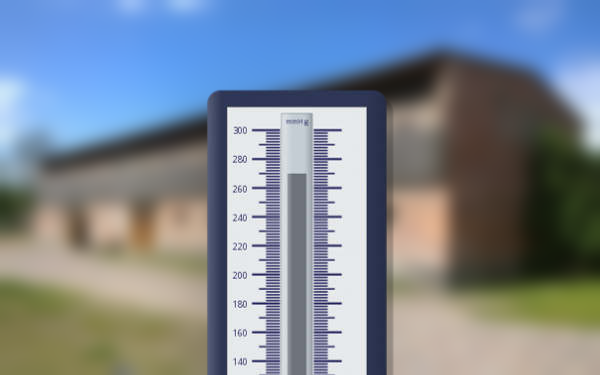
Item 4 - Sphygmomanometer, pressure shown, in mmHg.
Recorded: 270 mmHg
